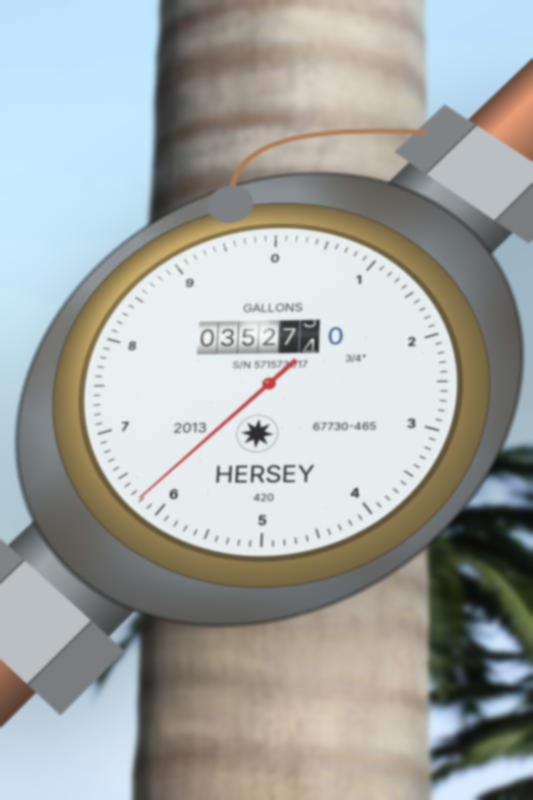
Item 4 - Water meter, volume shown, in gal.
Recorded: 352736.2 gal
